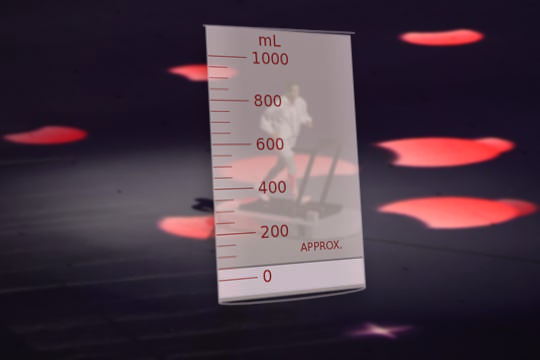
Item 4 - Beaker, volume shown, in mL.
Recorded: 50 mL
